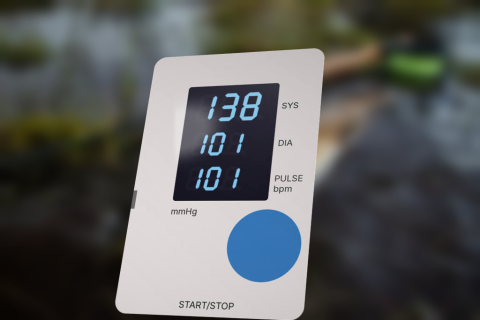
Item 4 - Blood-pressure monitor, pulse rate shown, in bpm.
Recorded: 101 bpm
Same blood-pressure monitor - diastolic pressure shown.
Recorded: 101 mmHg
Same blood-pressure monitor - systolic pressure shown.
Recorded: 138 mmHg
